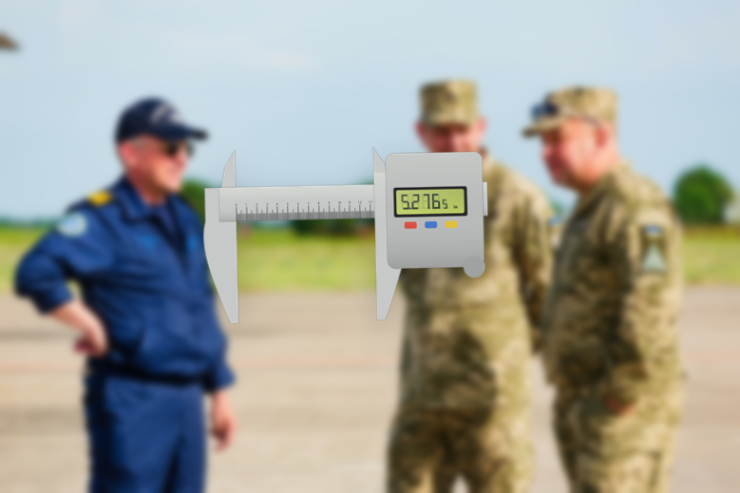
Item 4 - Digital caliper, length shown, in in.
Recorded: 5.2765 in
